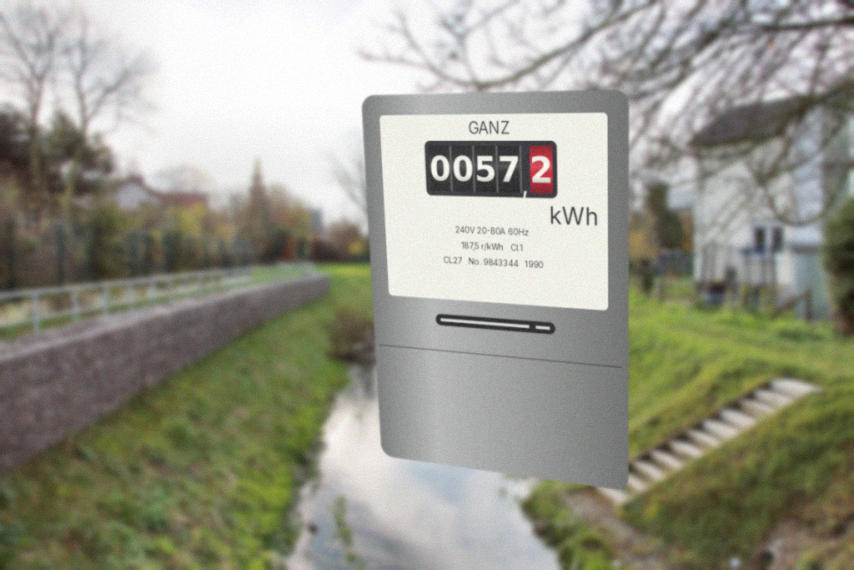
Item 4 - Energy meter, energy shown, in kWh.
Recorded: 57.2 kWh
